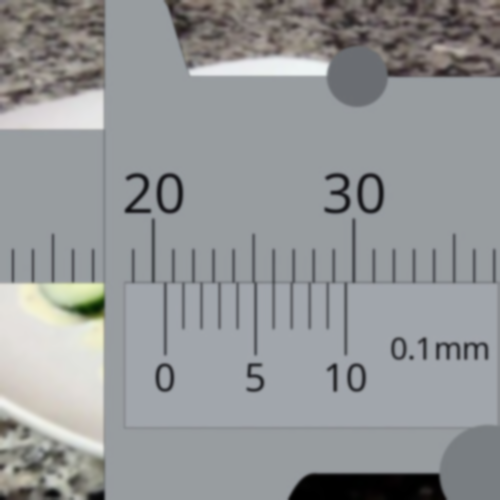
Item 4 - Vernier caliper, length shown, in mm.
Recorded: 20.6 mm
